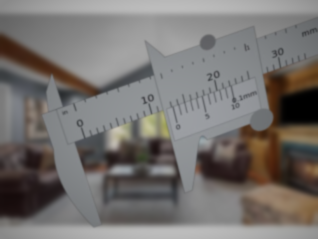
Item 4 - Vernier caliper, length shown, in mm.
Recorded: 13.2 mm
